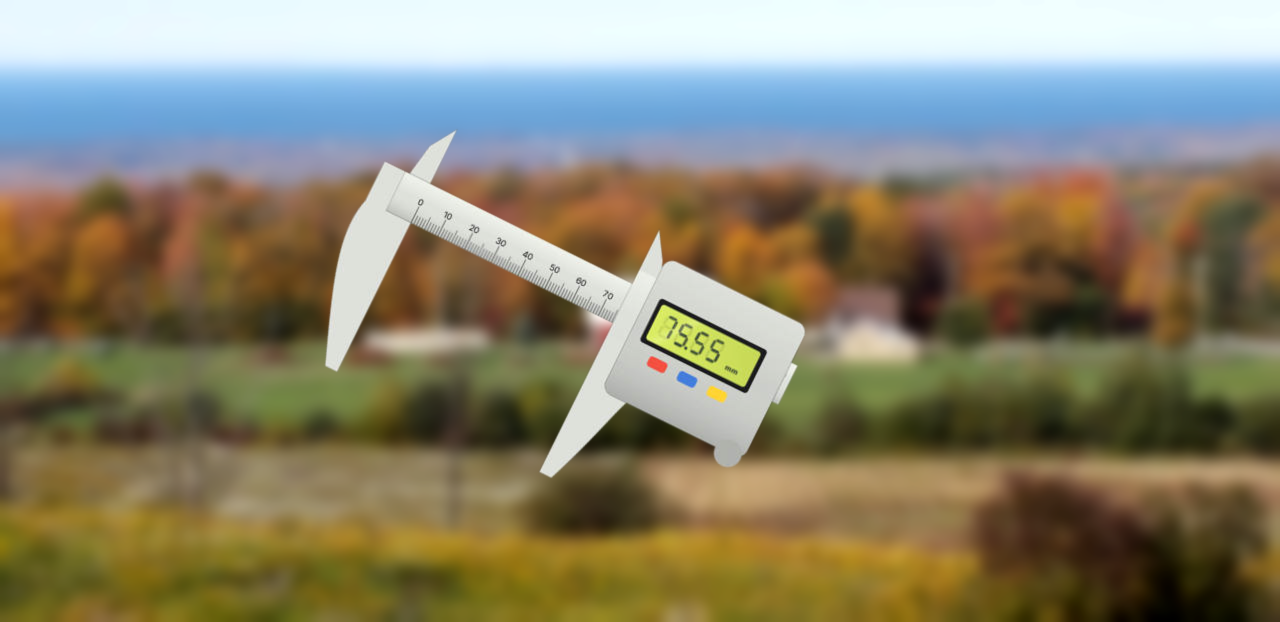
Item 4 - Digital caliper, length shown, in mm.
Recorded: 75.55 mm
